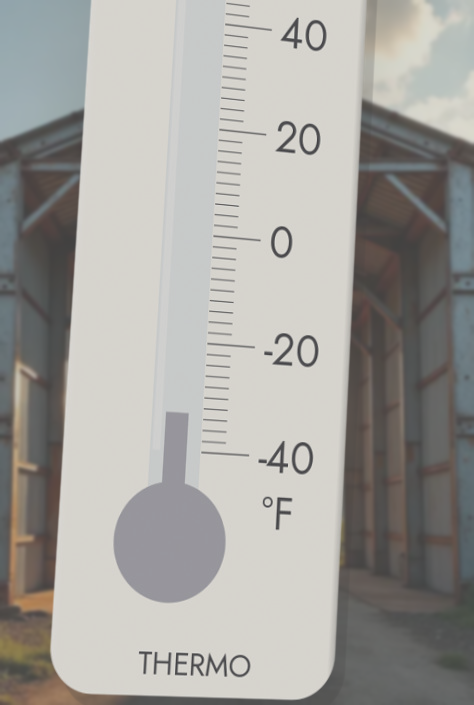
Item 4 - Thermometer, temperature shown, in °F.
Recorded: -33 °F
